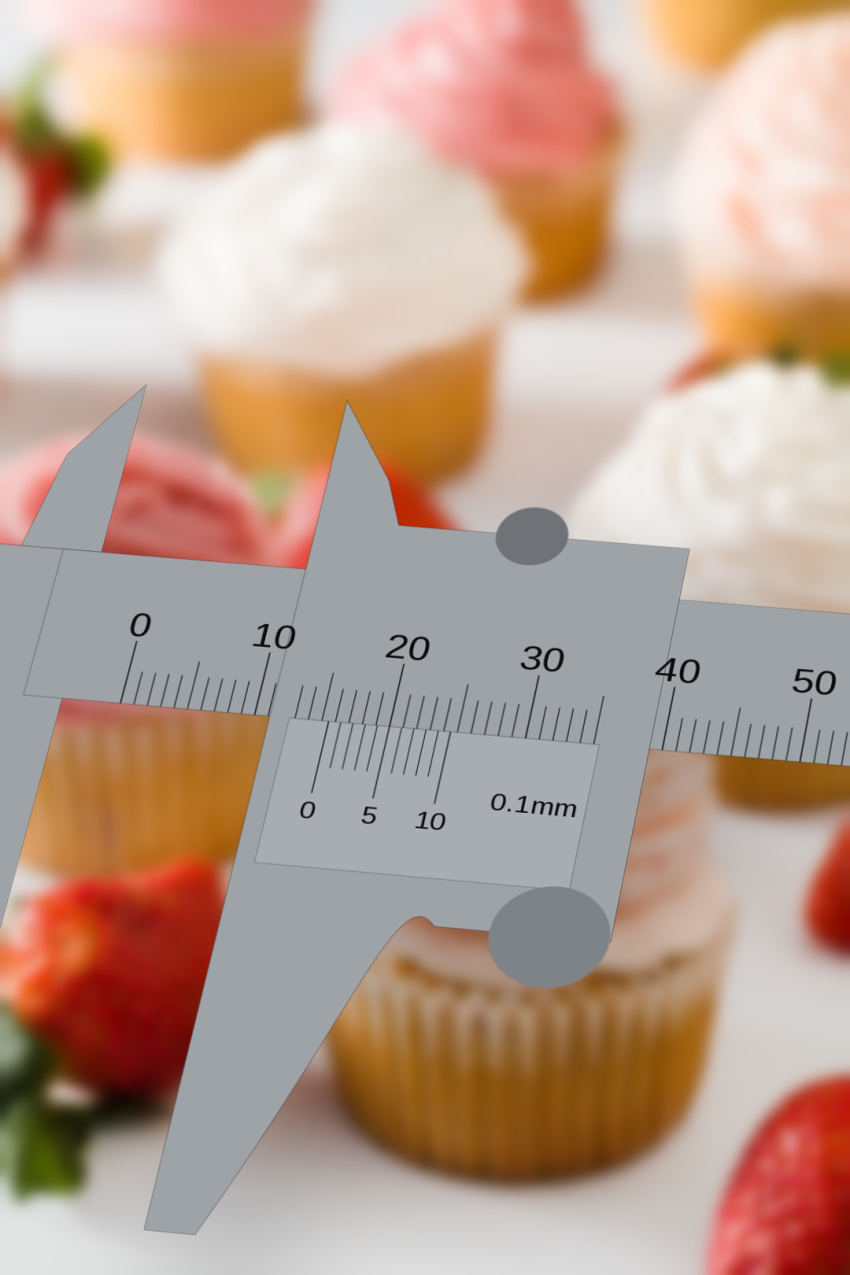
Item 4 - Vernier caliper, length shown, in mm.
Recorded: 15.5 mm
